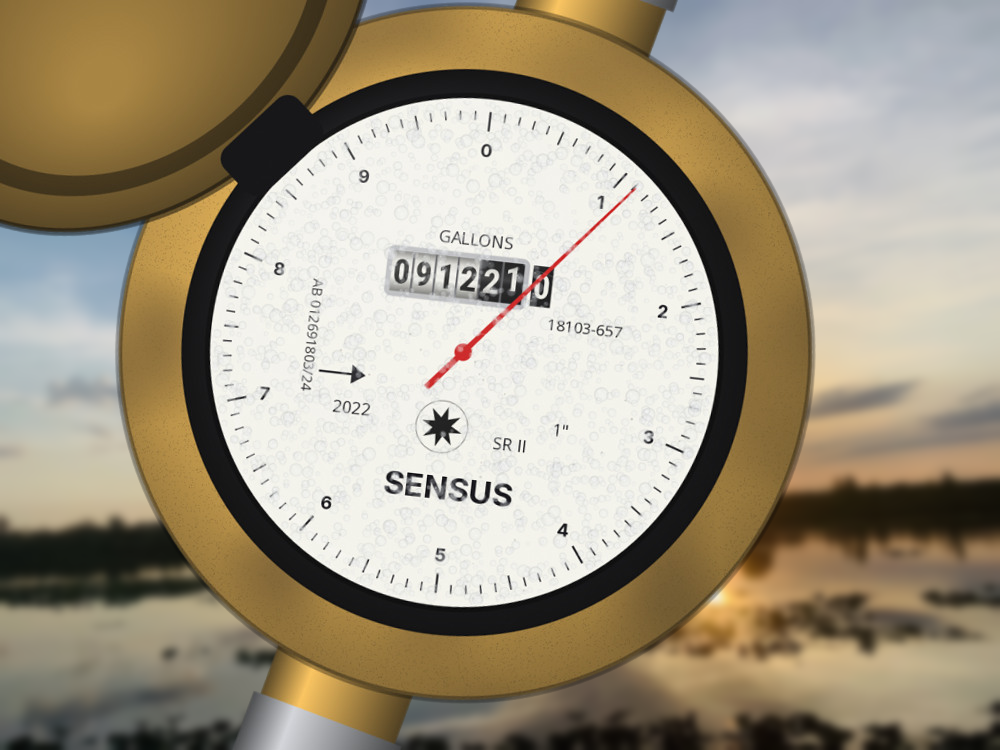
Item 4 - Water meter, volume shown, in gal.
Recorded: 912211.1 gal
